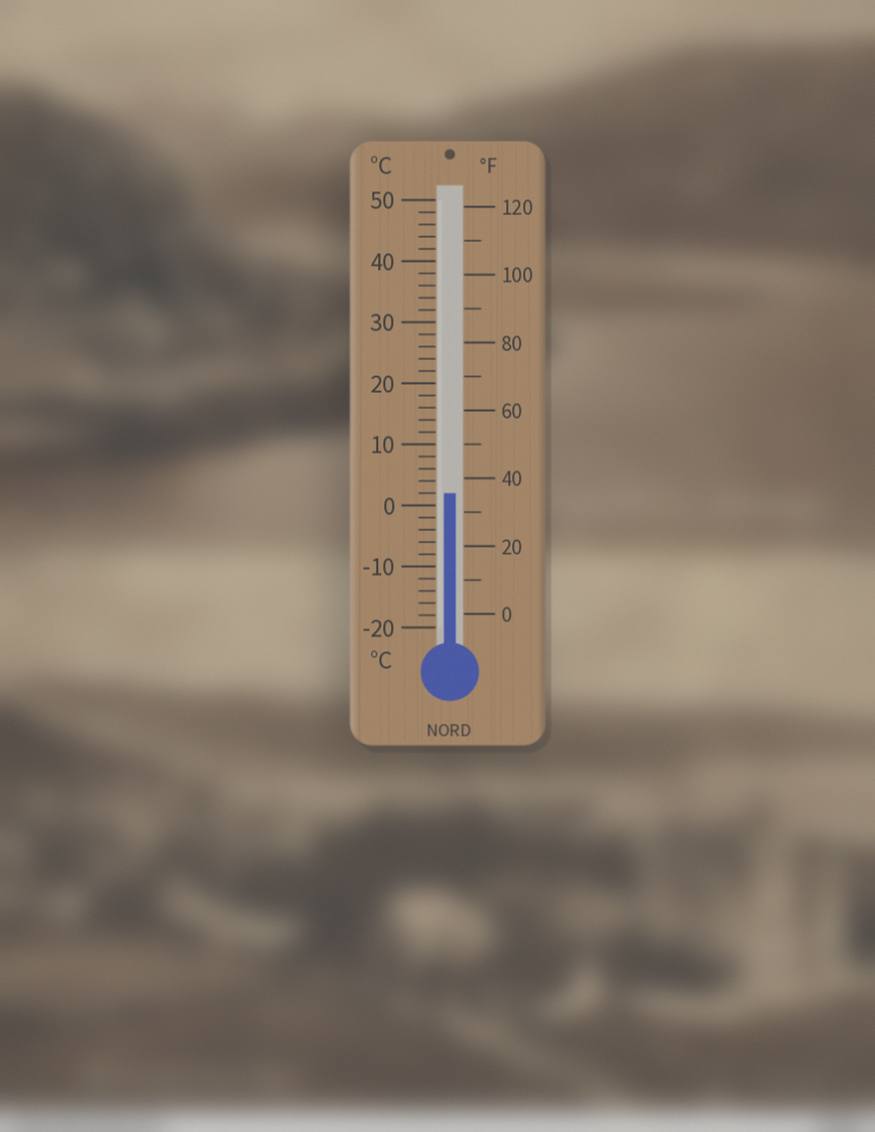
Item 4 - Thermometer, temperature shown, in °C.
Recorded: 2 °C
